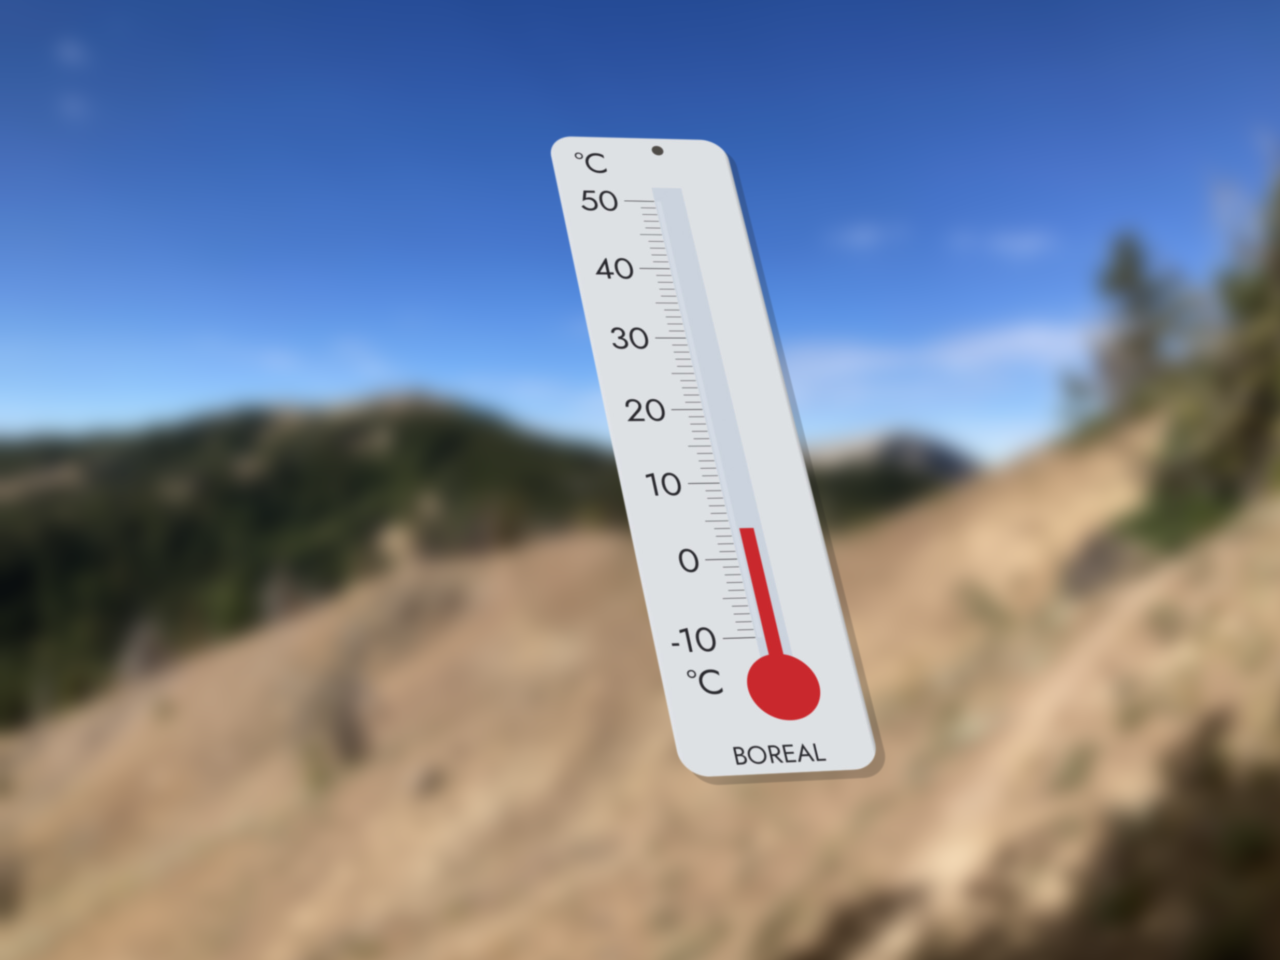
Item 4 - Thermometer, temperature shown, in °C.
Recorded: 4 °C
